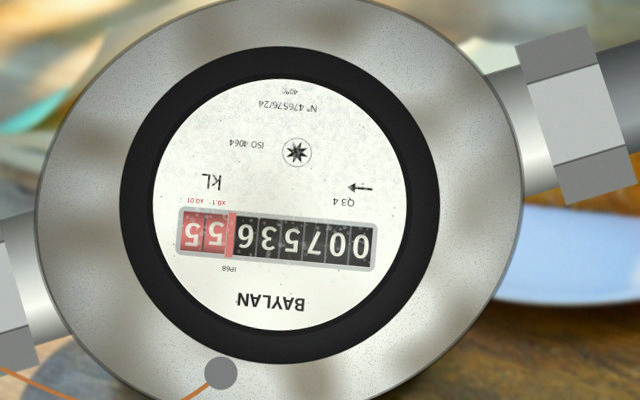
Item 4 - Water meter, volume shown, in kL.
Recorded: 7536.55 kL
